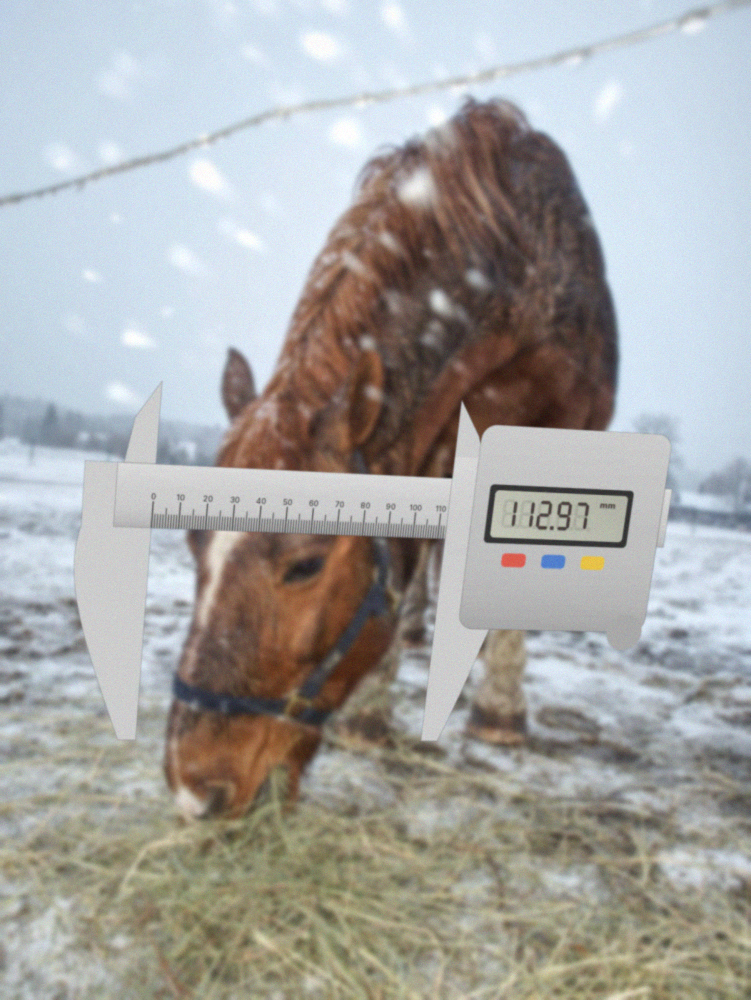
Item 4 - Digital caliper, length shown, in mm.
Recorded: 112.97 mm
